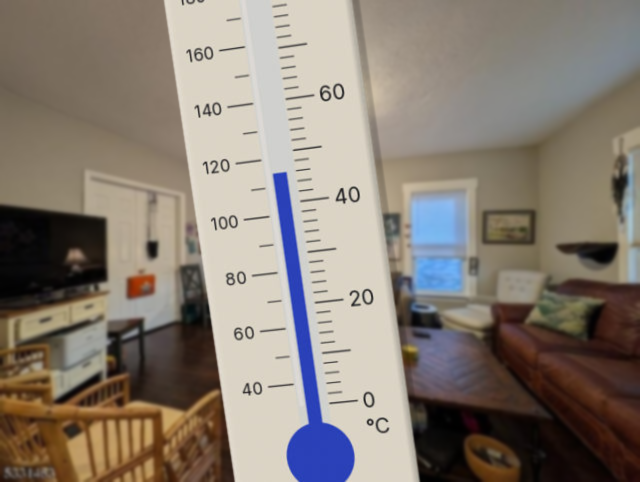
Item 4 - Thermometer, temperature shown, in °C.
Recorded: 46 °C
